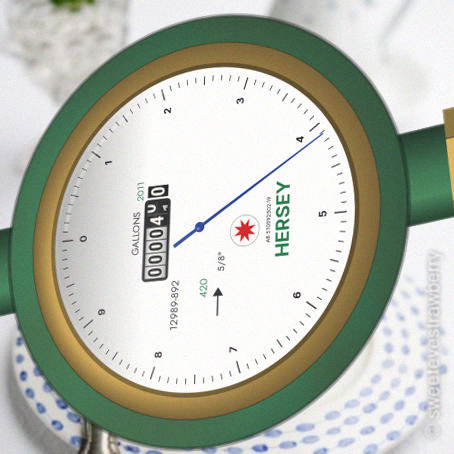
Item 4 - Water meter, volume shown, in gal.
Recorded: 404.1 gal
